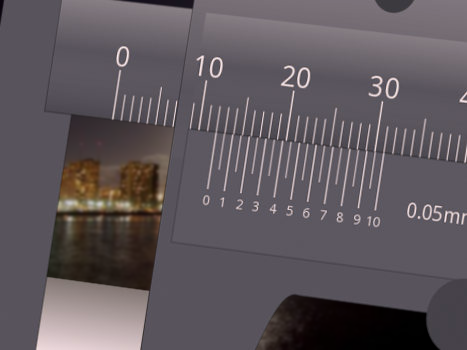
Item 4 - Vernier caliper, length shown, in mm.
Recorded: 12.0 mm
